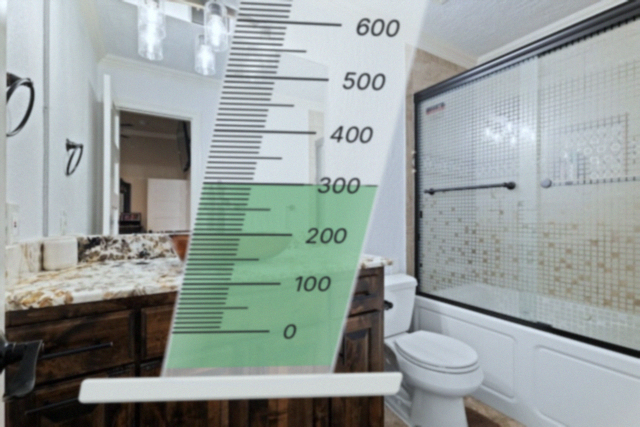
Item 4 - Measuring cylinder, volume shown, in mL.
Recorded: 300 mL
